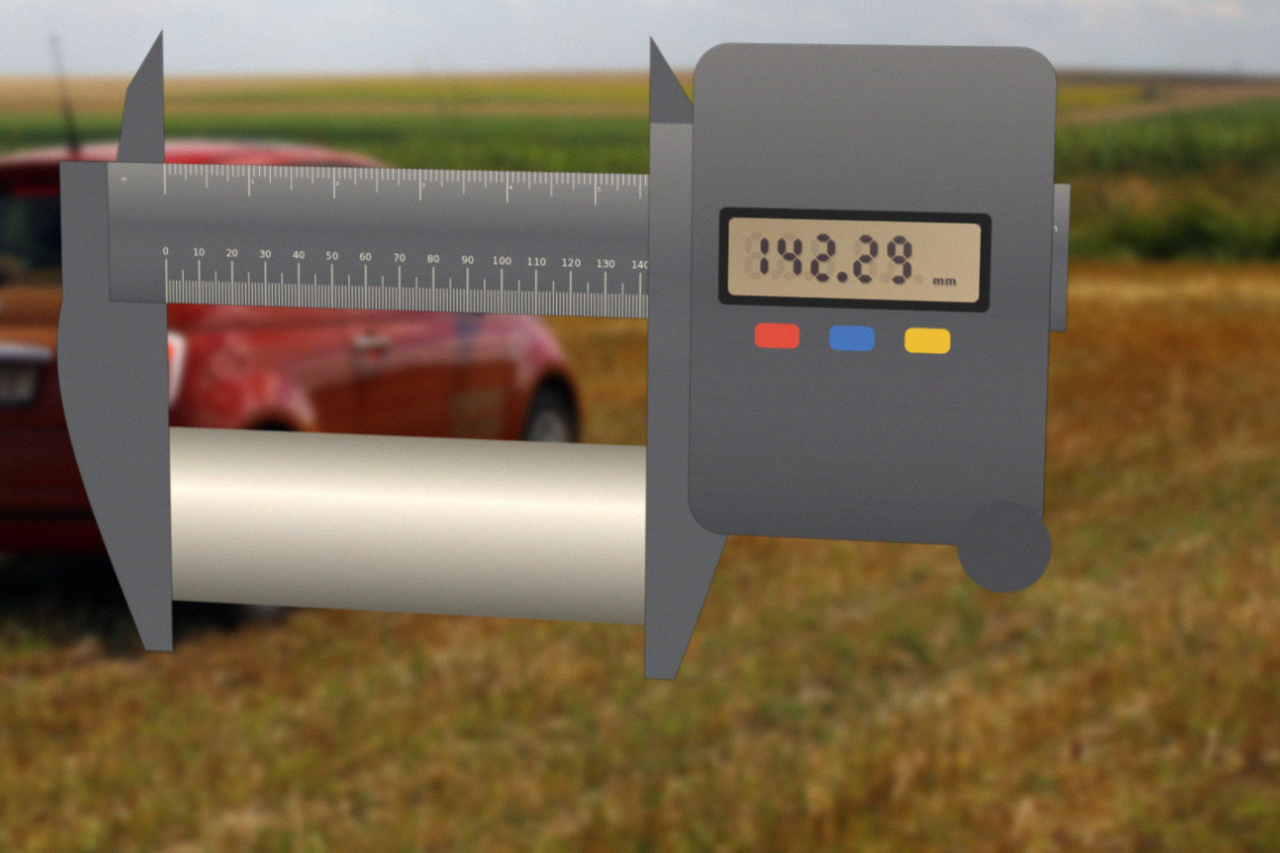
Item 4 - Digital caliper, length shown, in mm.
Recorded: 142.29 mm
